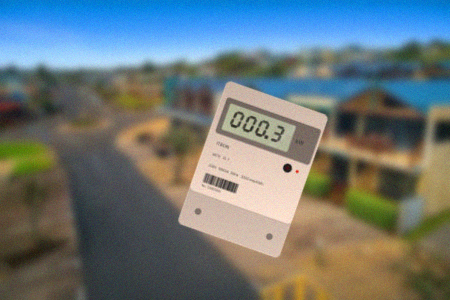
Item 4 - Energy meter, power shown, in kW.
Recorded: 0.3 kW
